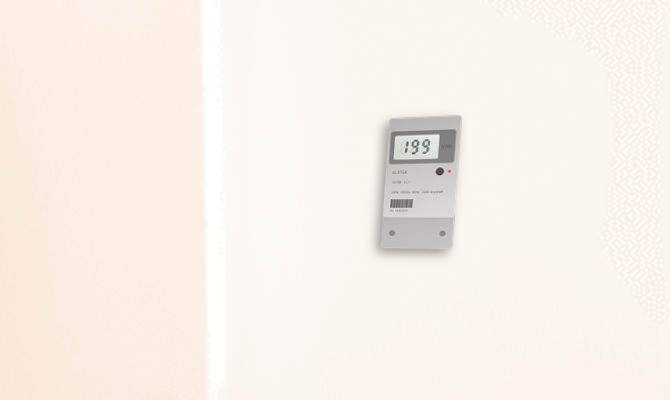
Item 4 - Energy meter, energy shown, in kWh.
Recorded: 199 kWh
